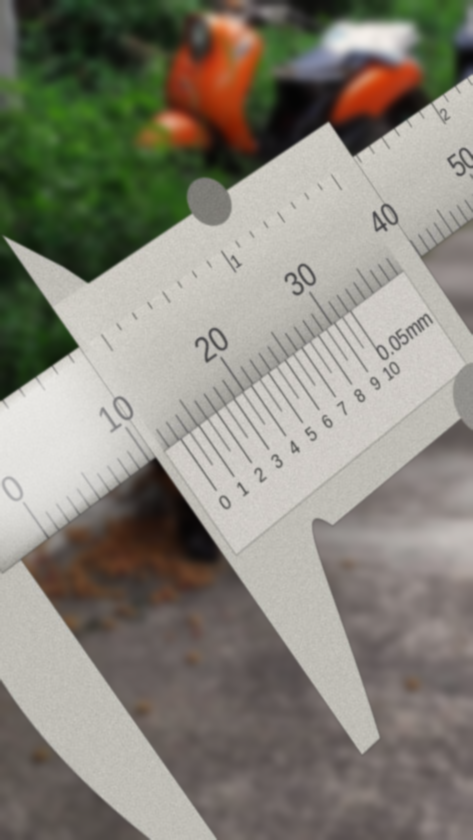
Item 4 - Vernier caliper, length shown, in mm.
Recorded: 13.2 mm
